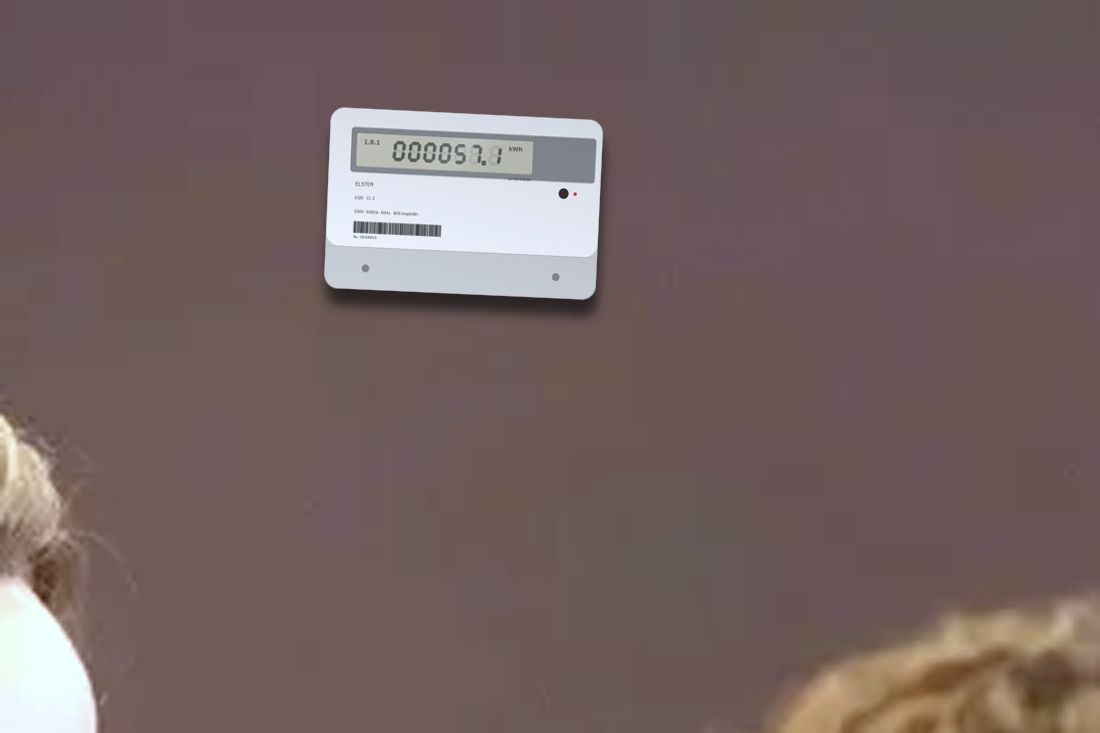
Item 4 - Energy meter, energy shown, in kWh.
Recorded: 57.1 kWh
